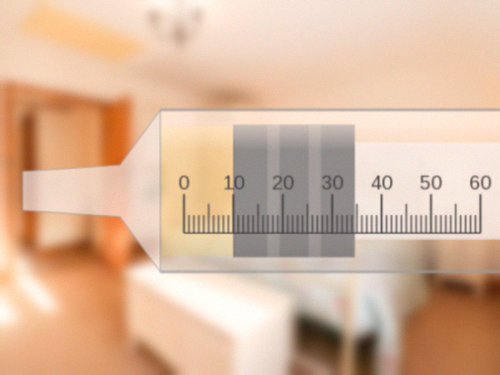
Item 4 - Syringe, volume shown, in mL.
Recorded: 10 mL
